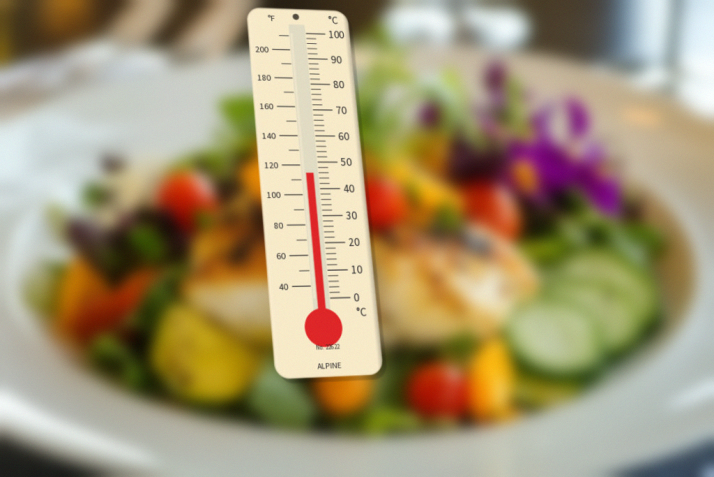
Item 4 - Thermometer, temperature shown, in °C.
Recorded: 46 °C
